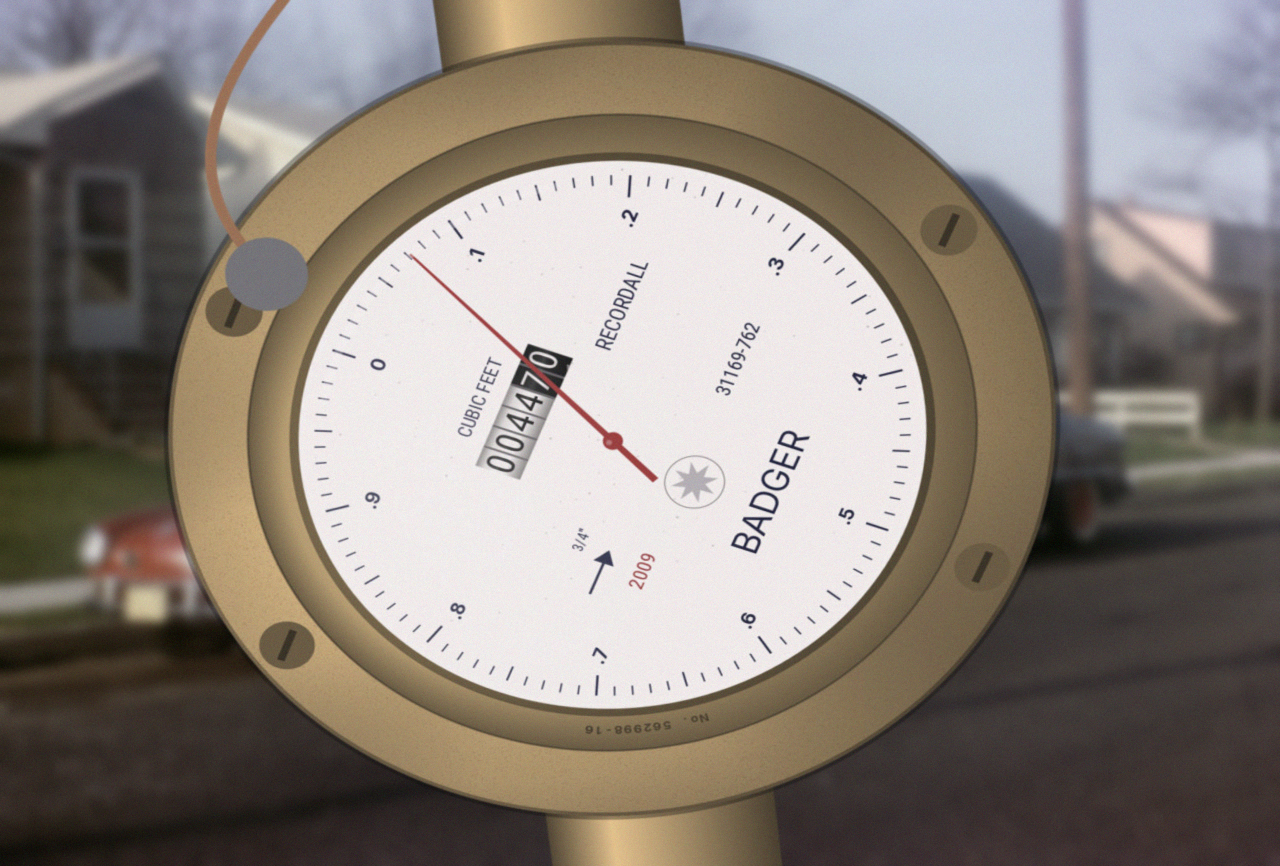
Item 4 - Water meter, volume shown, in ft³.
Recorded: 4470.07 ft³
